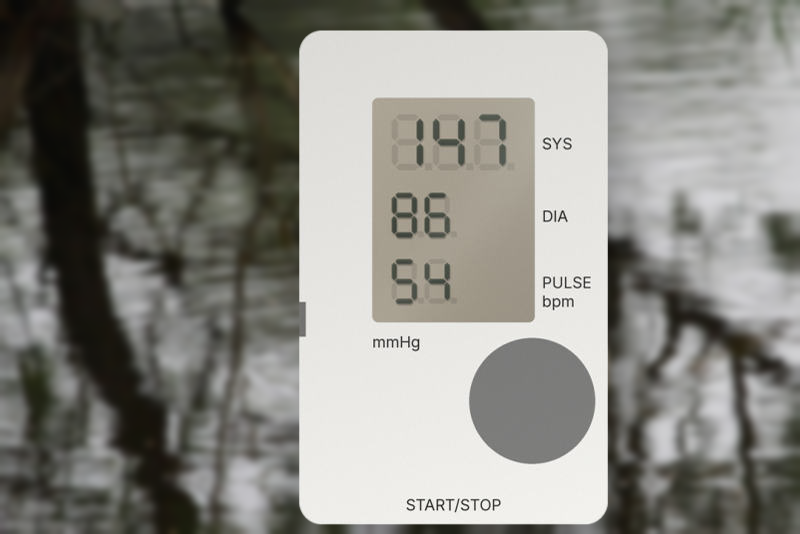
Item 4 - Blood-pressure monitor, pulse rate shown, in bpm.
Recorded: 54 bpm
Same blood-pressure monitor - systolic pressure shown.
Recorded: 147 mmHg
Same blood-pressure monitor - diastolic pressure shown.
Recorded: 86 mmHg
